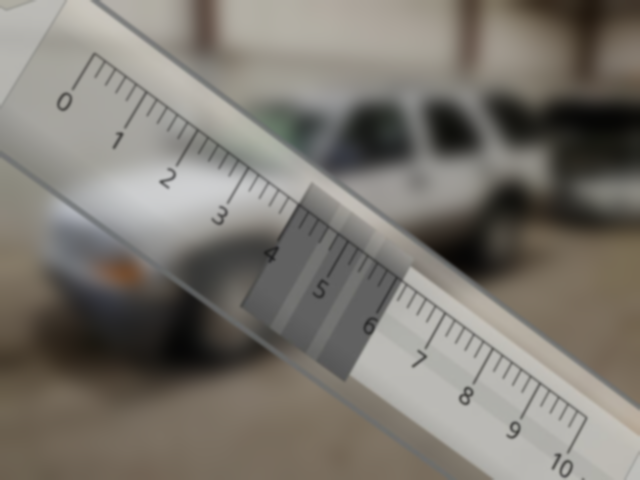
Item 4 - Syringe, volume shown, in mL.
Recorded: 4 mL
